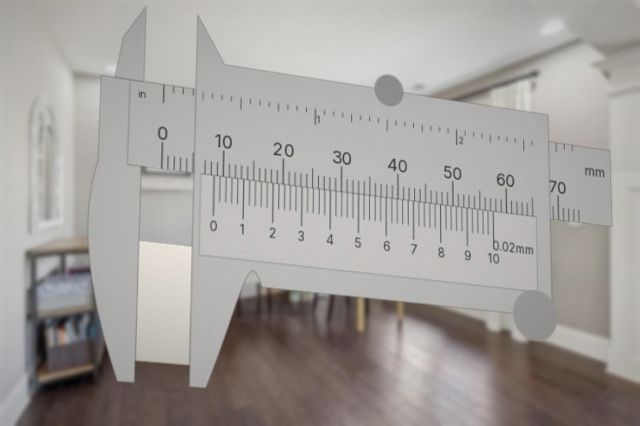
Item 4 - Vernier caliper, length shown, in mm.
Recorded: 8.5 mm
